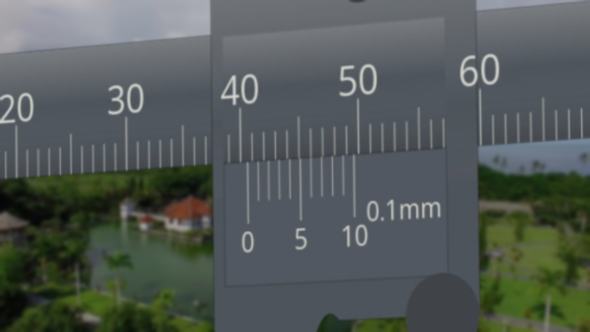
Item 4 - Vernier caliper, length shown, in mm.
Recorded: 40.6 mm
